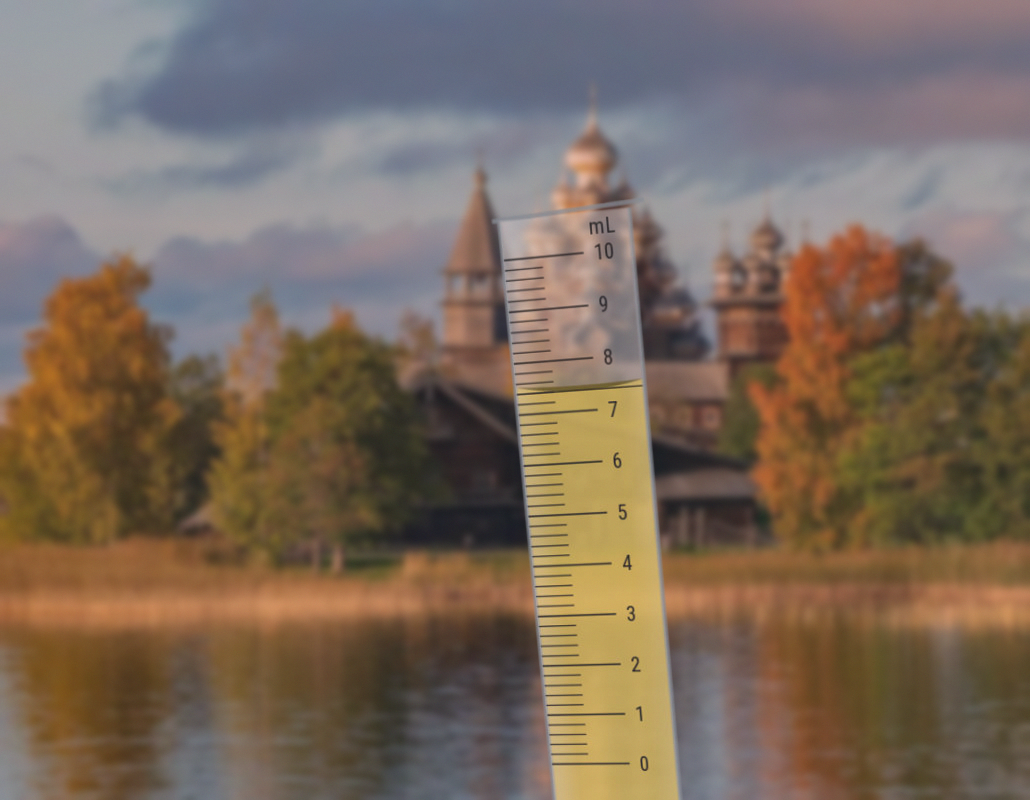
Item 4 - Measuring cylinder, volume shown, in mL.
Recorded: 7.4 mL
